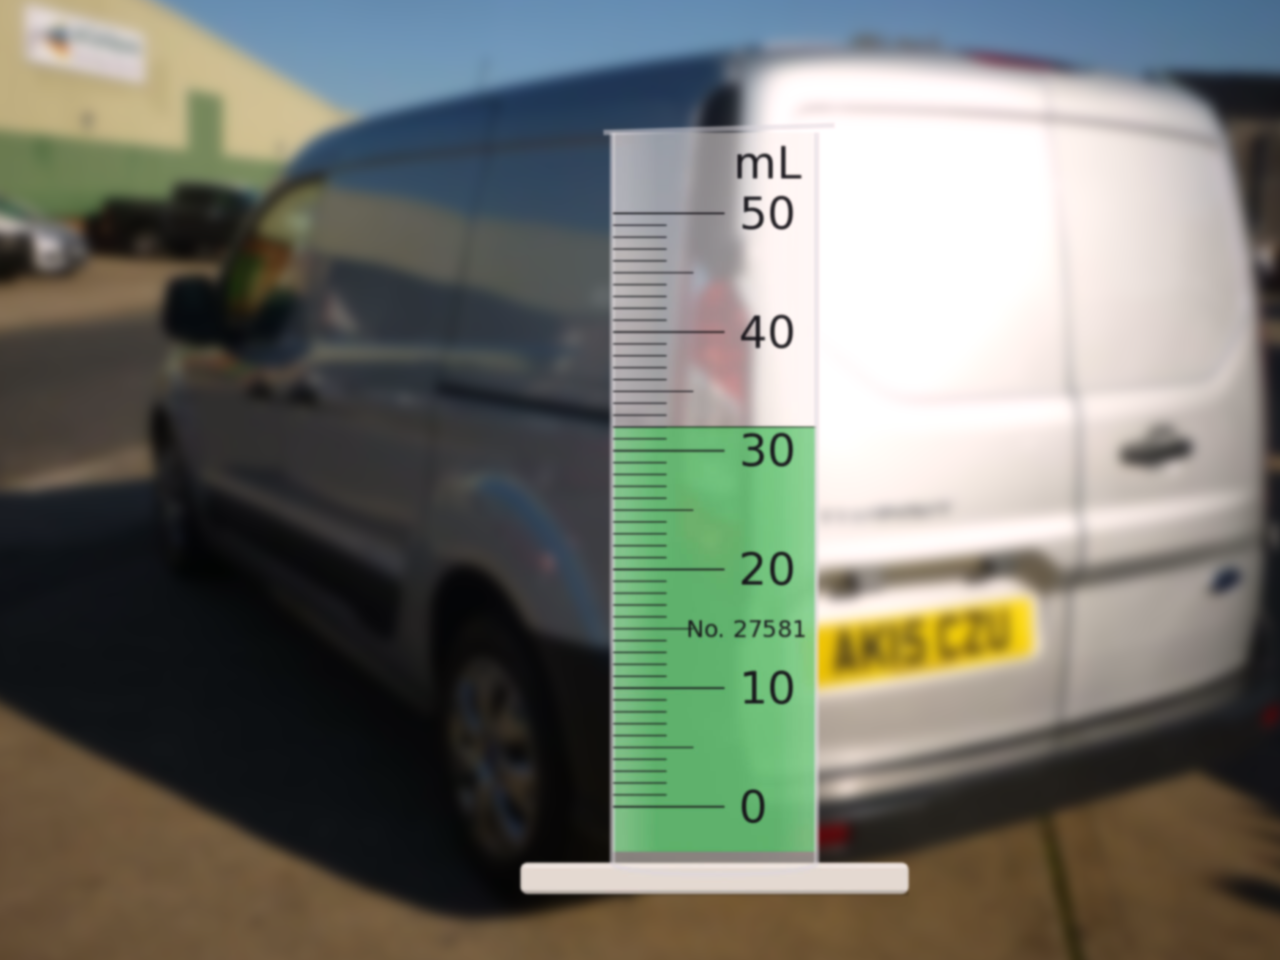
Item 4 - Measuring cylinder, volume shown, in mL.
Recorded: 32 mL
